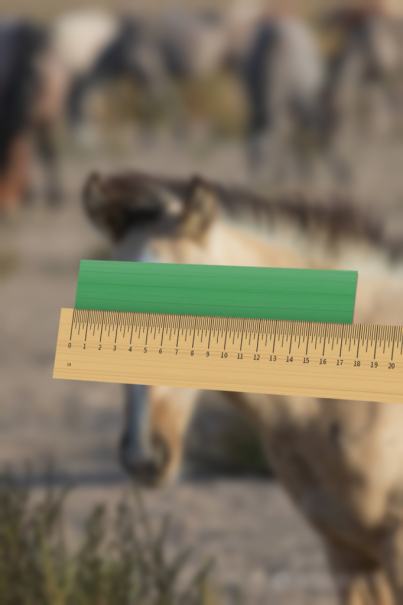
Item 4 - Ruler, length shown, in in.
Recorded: 17.5 in
